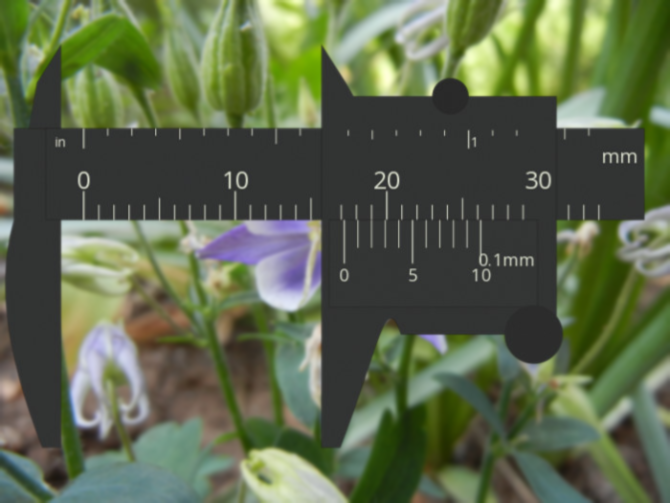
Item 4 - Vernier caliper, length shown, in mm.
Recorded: 17.2 mm
